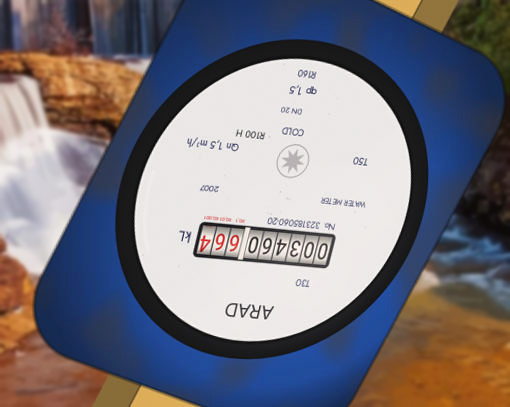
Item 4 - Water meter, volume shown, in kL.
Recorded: 3460.664 kL
